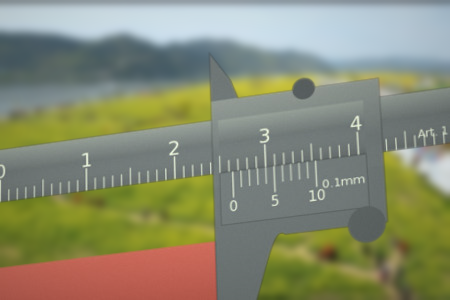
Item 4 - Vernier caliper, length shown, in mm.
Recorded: 26.4 mm
